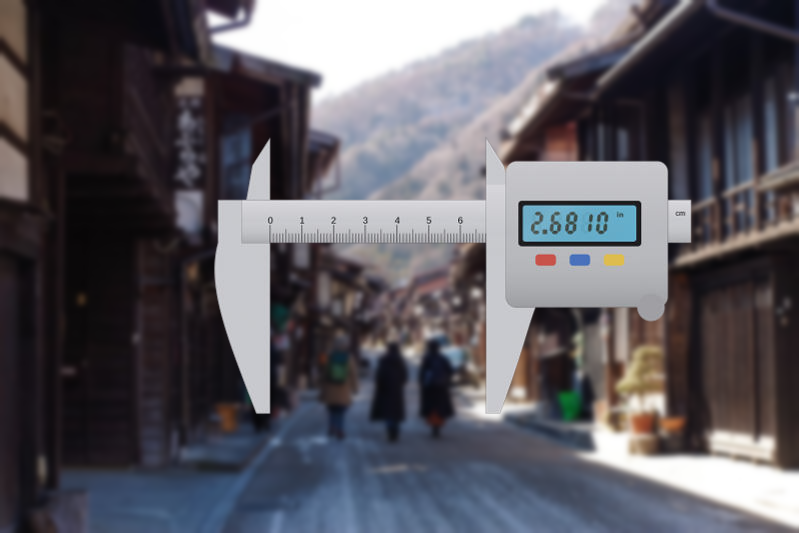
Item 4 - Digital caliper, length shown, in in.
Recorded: 2.6810 in
